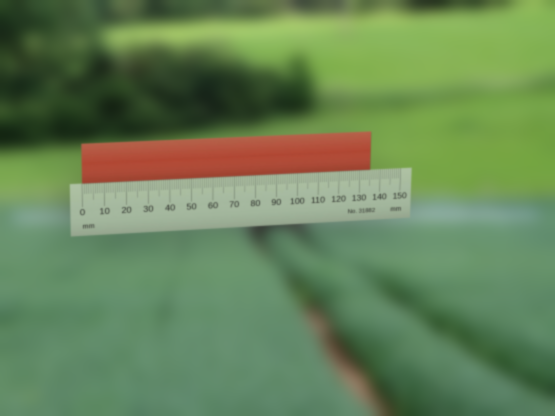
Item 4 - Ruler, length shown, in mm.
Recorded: 135 mm
